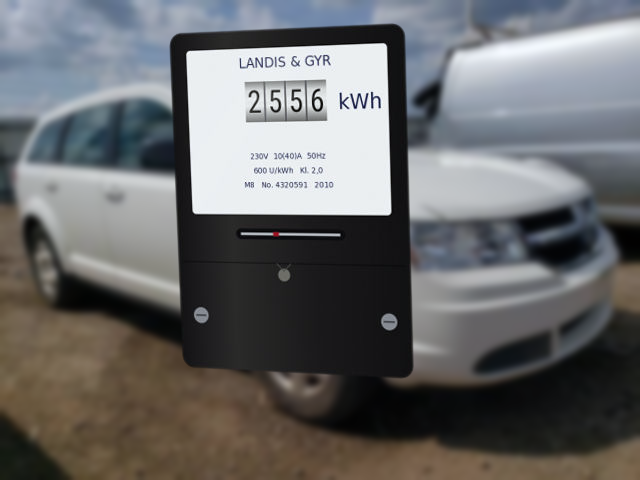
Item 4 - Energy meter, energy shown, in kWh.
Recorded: 2556 kWh
